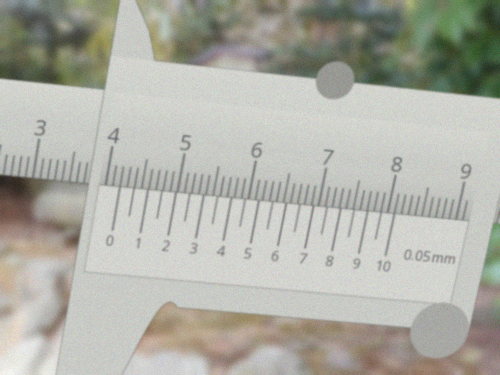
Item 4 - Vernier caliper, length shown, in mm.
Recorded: 42.0 mm
